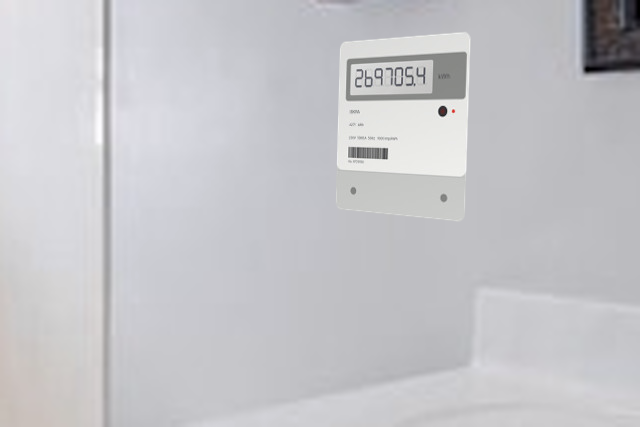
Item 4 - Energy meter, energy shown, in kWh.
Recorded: 269705.4 kWh
